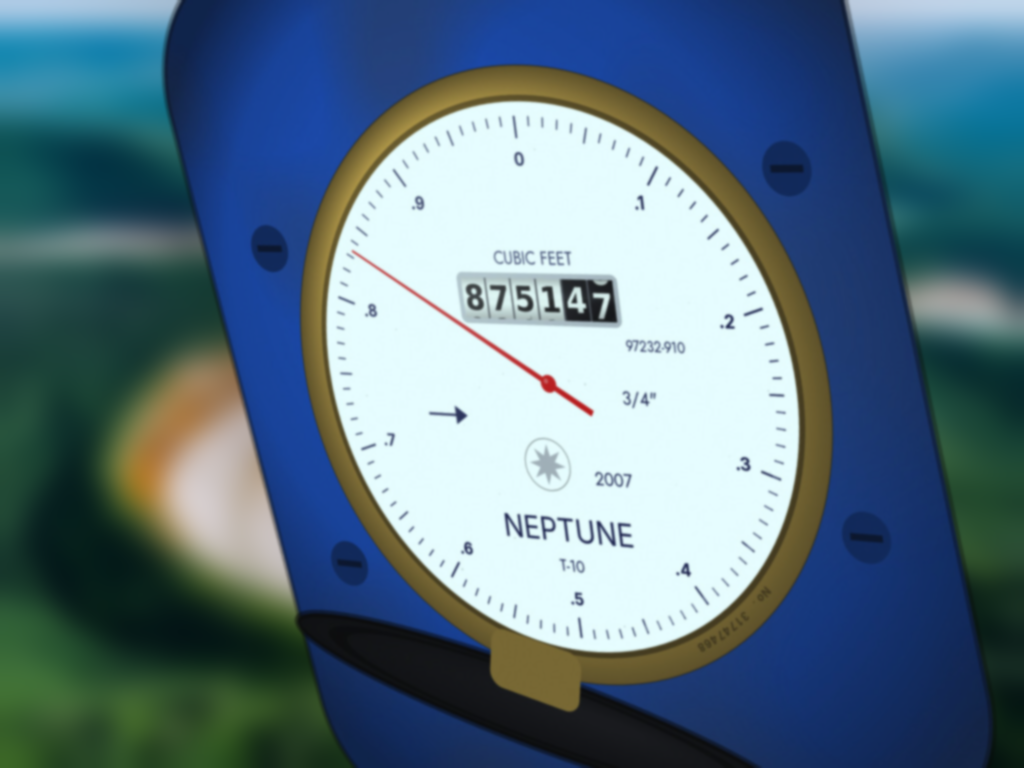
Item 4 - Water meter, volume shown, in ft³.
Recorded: 875146.83 ft³
